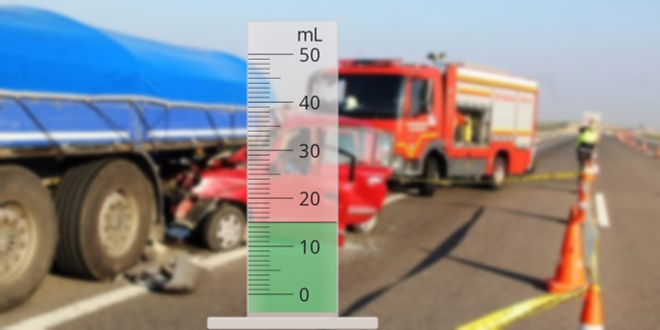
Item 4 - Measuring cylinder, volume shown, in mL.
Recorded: 15 mL
